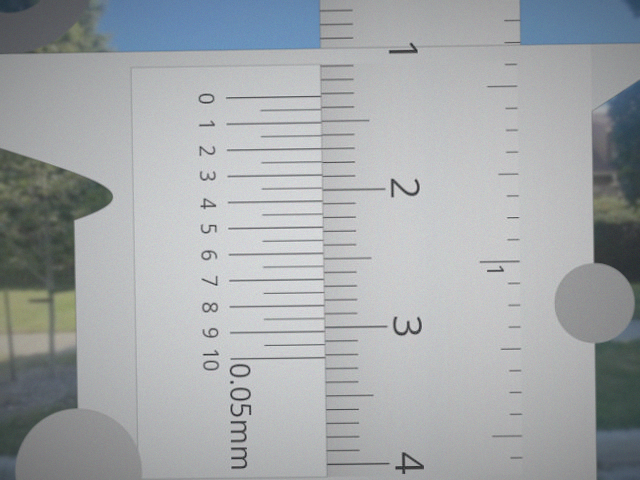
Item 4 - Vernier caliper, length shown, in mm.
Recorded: 13.2 mm
